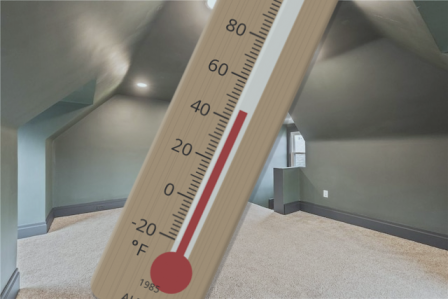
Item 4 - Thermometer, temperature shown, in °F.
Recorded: 46 °F
